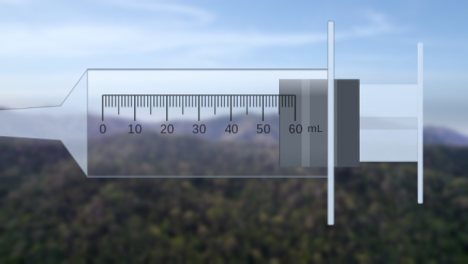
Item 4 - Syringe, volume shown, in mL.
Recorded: 55 mL
